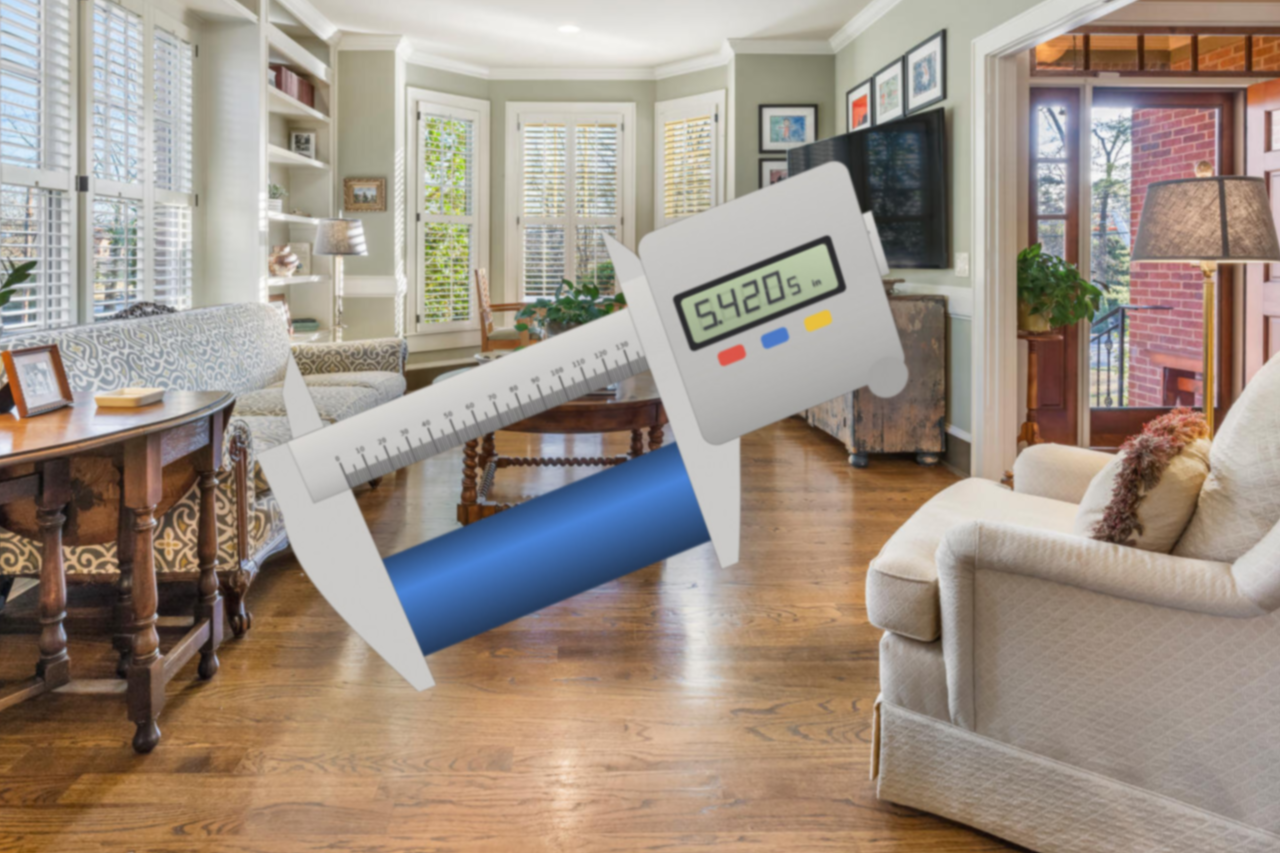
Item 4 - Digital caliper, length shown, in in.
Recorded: 5.4205 in
